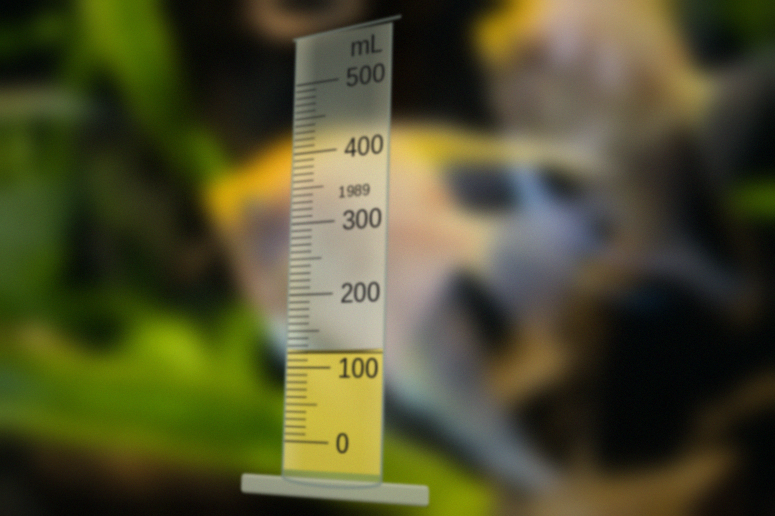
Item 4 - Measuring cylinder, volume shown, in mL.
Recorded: 120 mL
